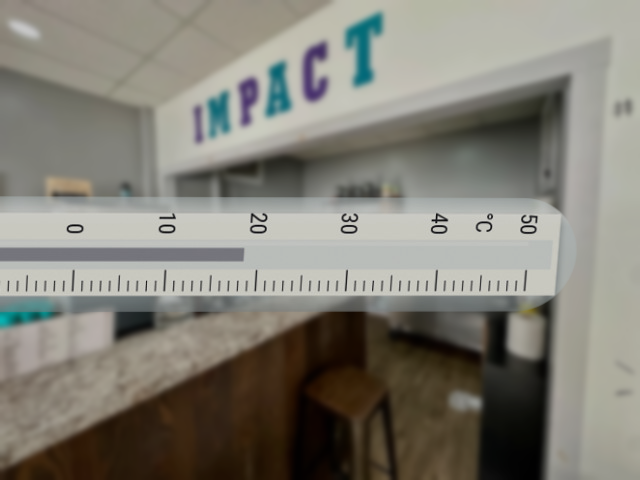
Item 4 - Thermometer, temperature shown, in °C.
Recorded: 18.5 °C
